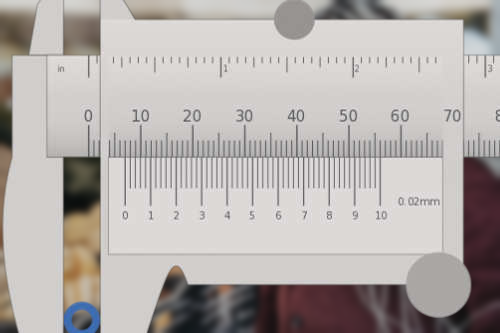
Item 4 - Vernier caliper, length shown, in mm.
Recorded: 7.0 mm
